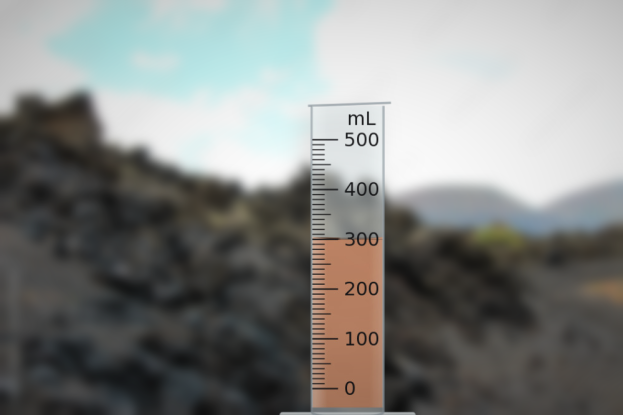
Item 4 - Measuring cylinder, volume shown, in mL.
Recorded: 300 mL
